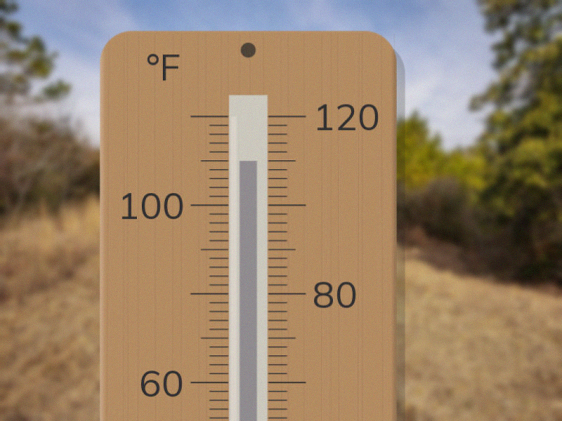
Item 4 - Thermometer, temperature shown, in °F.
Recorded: 110 °F
